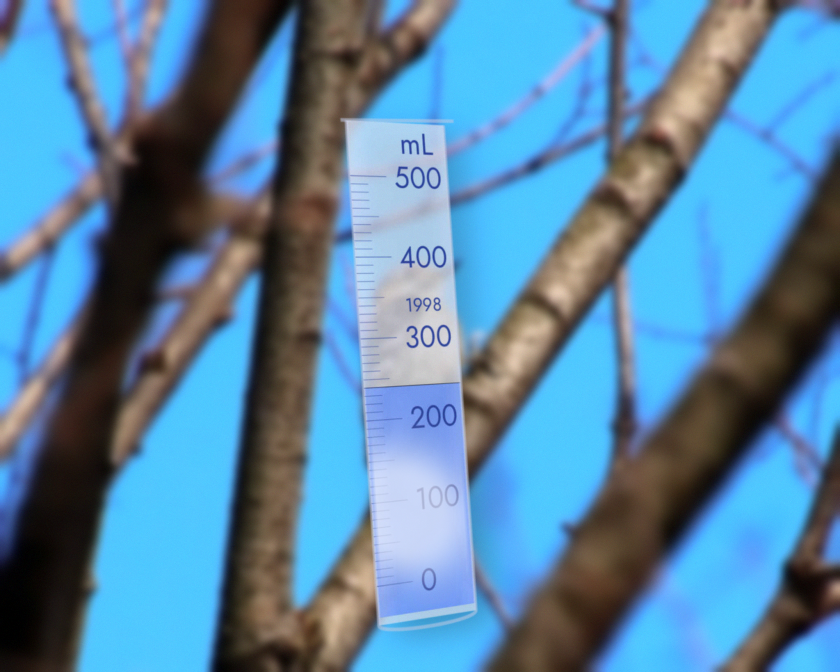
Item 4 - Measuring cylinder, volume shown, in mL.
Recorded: 240 mL
